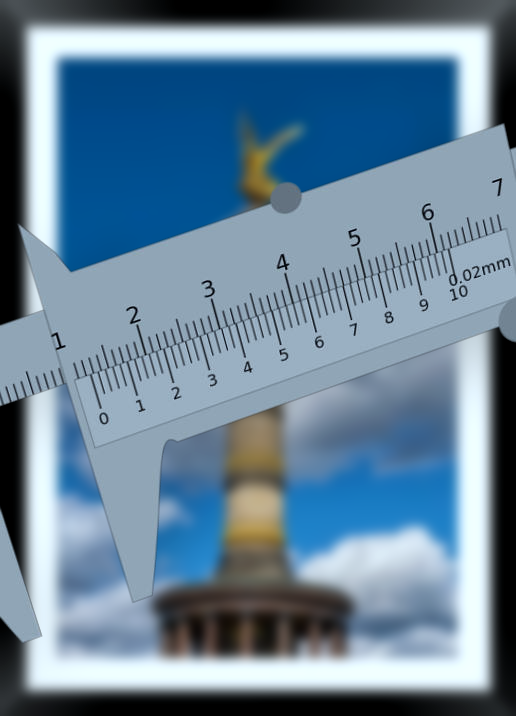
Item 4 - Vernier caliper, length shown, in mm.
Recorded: 12.6 mm
